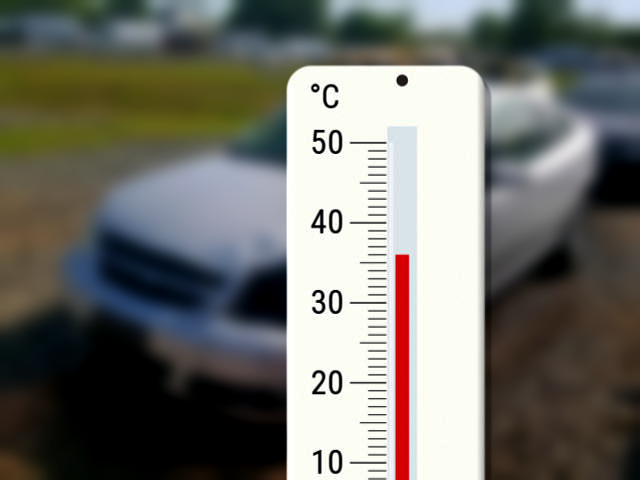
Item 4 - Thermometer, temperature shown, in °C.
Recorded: 36 °C
